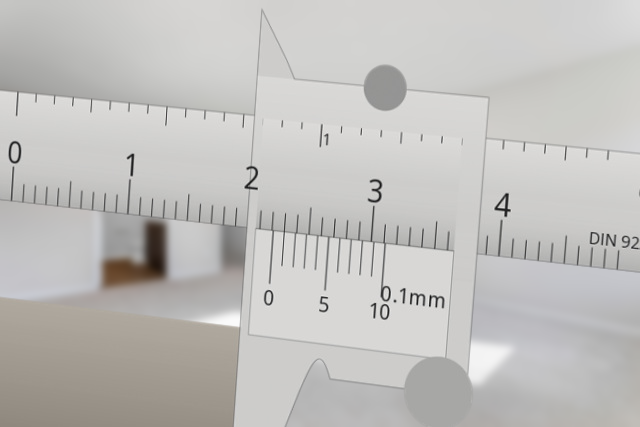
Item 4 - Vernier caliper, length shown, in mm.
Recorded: 22.1 mm
